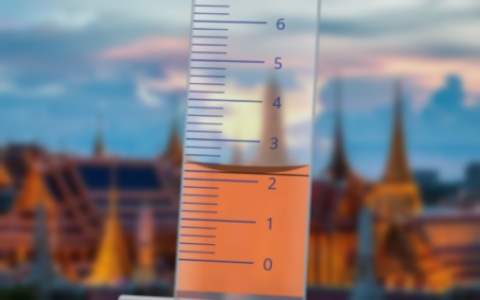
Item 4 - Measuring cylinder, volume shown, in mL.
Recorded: 2.2 mL
